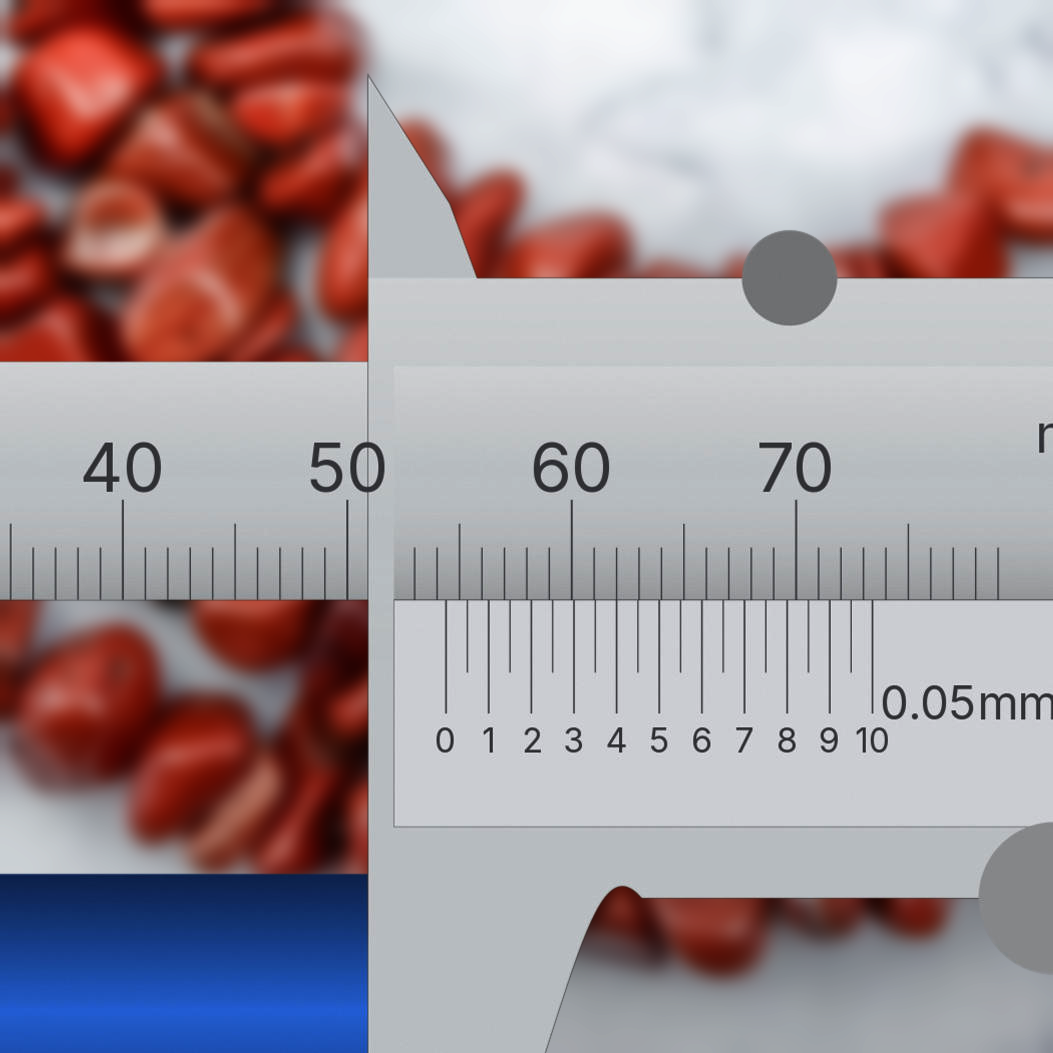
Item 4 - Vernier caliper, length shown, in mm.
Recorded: 54.4 mm
